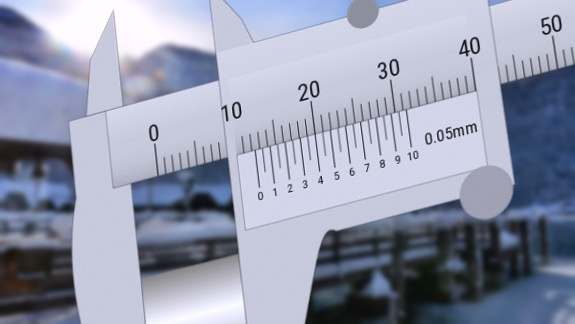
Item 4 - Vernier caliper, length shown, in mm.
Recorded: 12.4 mm
